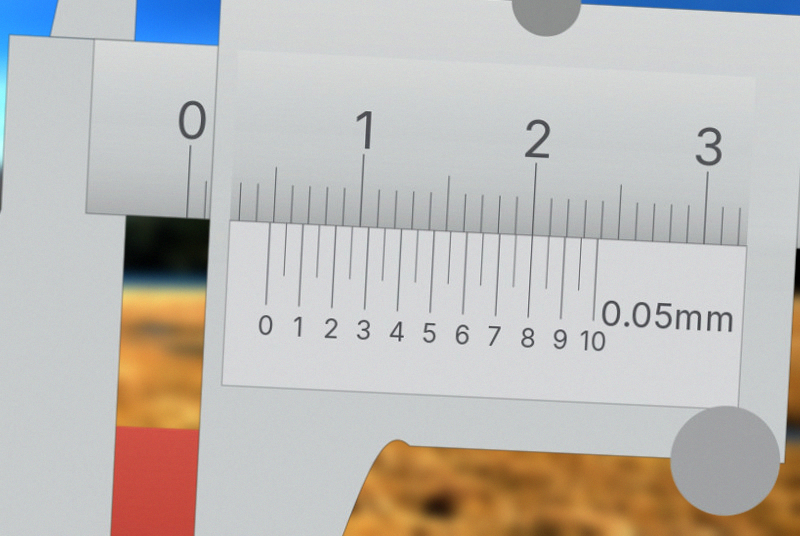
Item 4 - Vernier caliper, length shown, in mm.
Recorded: 4.8 mm
